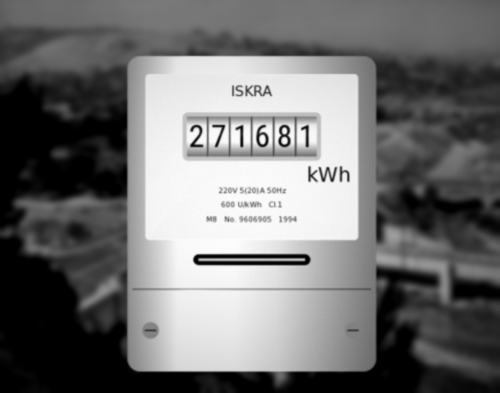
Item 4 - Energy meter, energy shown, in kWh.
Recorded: 271681 kWh
